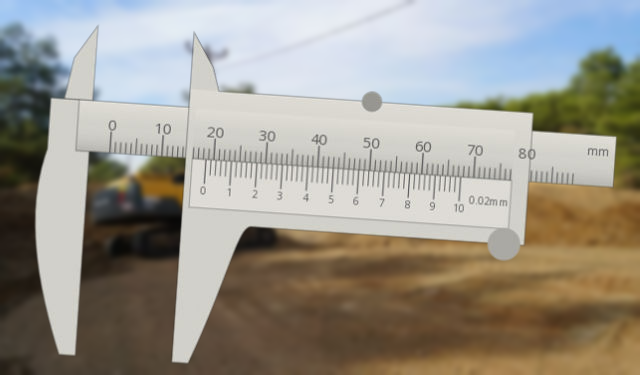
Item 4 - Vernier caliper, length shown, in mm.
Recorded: 18.5 mm
